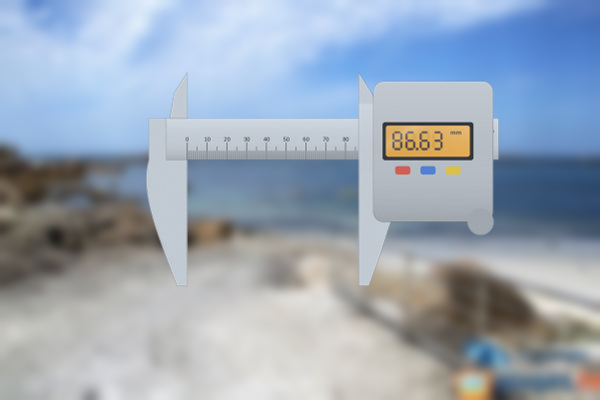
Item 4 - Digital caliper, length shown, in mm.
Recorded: 86.63 mm
